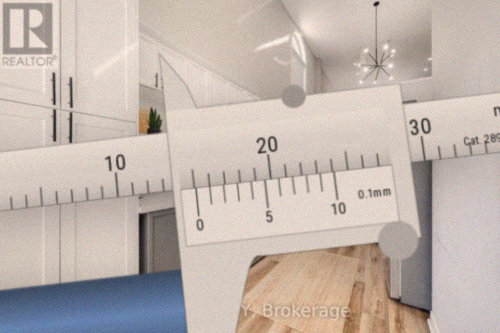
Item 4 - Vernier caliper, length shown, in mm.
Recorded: 15.1 mm
